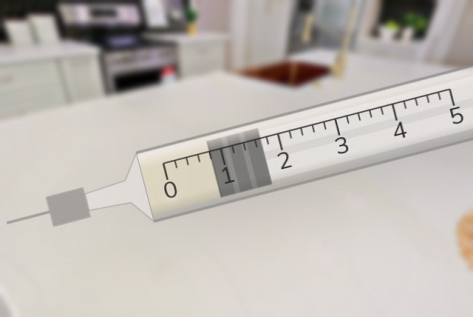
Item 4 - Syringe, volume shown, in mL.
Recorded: 0.8 mL
